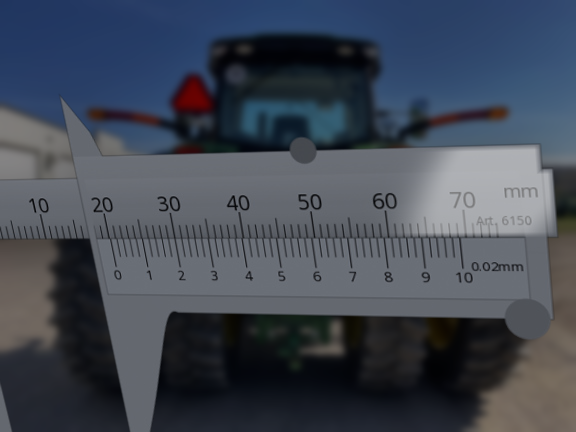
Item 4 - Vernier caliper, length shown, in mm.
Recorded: 20.2 mm
